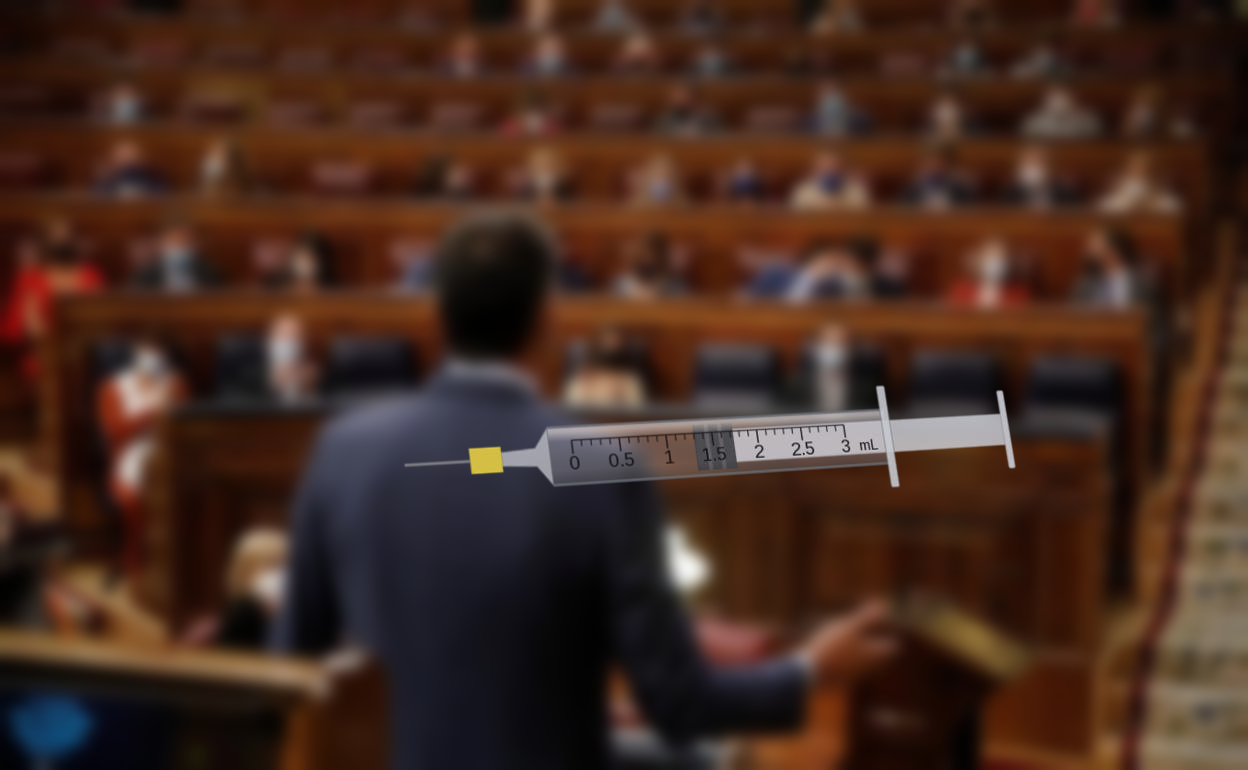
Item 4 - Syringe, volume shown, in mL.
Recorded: 1.3 mL
